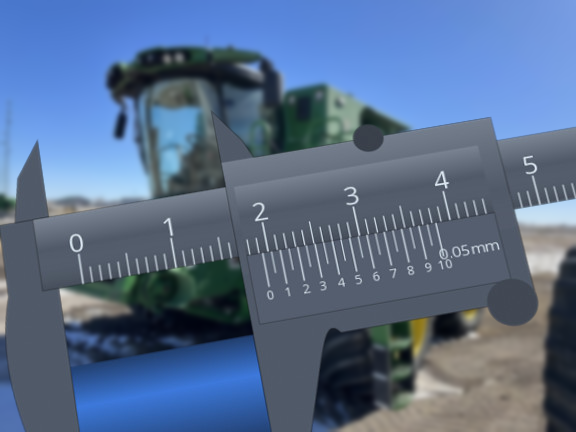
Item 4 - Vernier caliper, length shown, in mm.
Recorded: 19.4 mm
